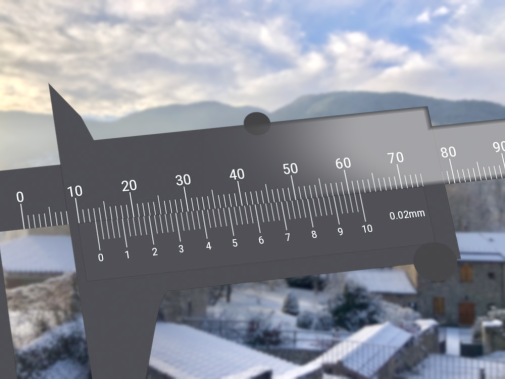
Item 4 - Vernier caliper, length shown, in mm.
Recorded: 13.0 mm
